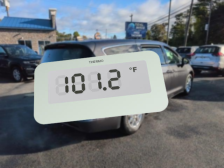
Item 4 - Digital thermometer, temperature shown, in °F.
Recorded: 101.2 °F
